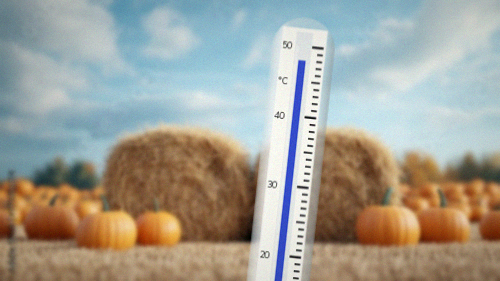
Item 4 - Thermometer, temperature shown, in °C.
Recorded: 48 °C
